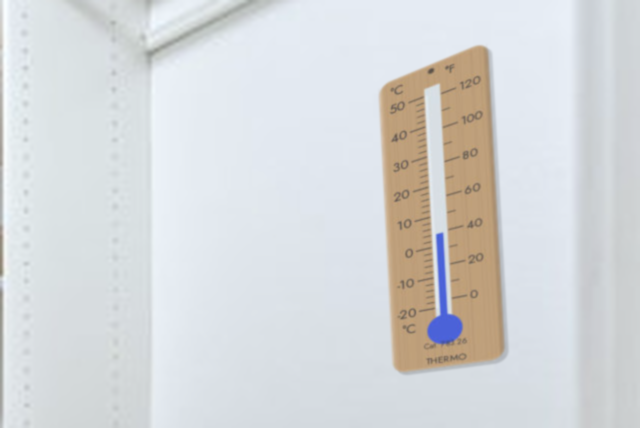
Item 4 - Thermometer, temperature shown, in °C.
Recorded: 4 °C
